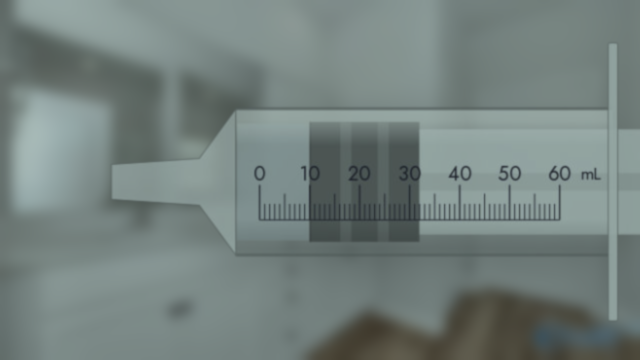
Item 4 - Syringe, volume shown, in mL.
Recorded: 10 mL
